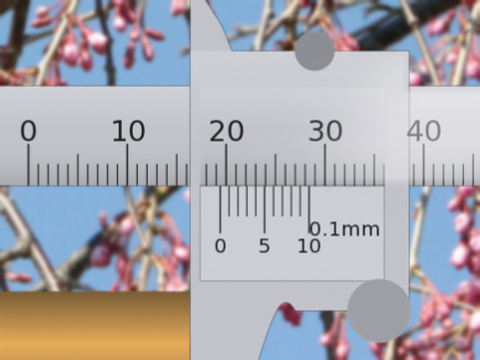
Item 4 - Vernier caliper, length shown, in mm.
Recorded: 19.4 mm
